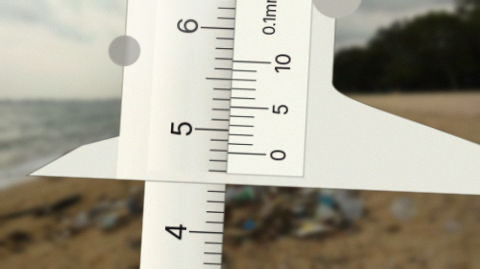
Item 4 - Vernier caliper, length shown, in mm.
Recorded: 47.8 mm
